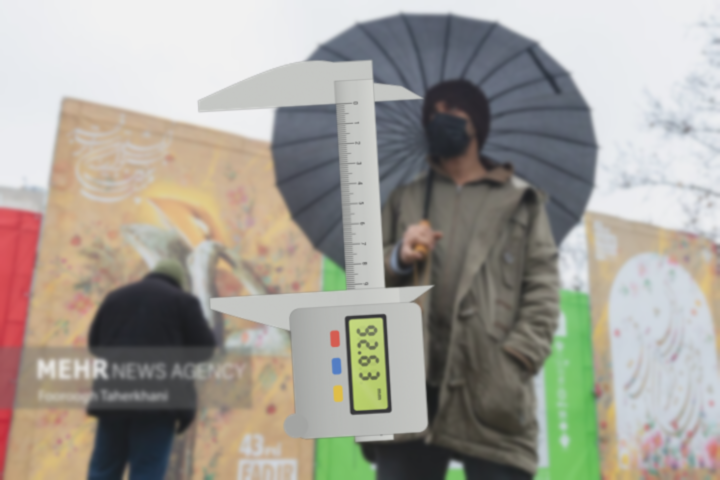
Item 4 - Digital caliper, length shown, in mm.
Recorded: 92.63 mm
